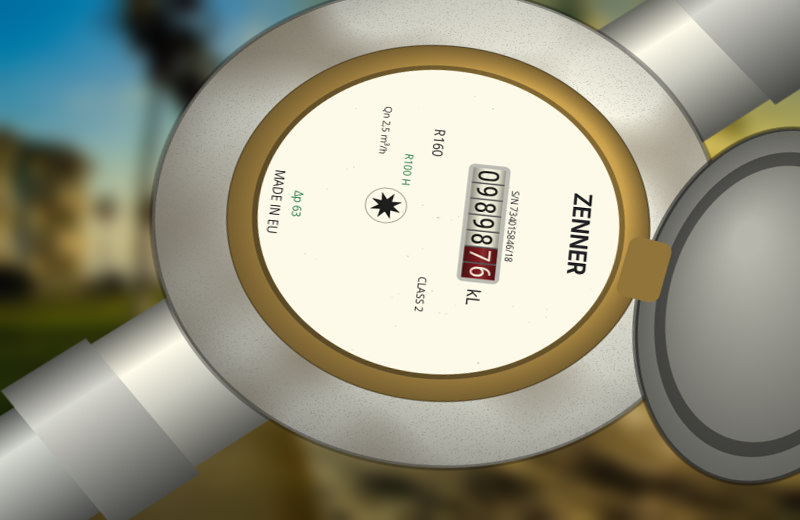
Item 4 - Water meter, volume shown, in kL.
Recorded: 9898.76 kL
